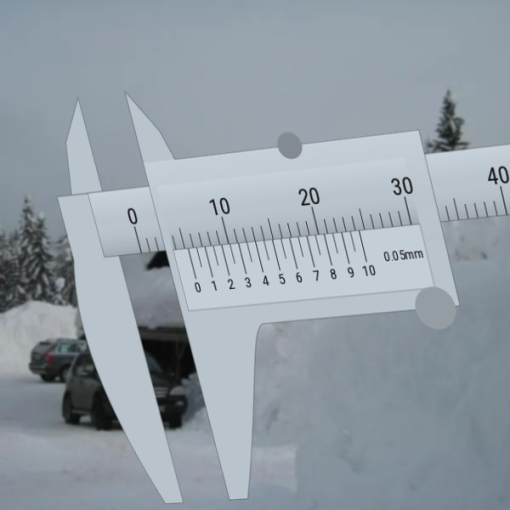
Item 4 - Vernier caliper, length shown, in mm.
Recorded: 5.4 mm
